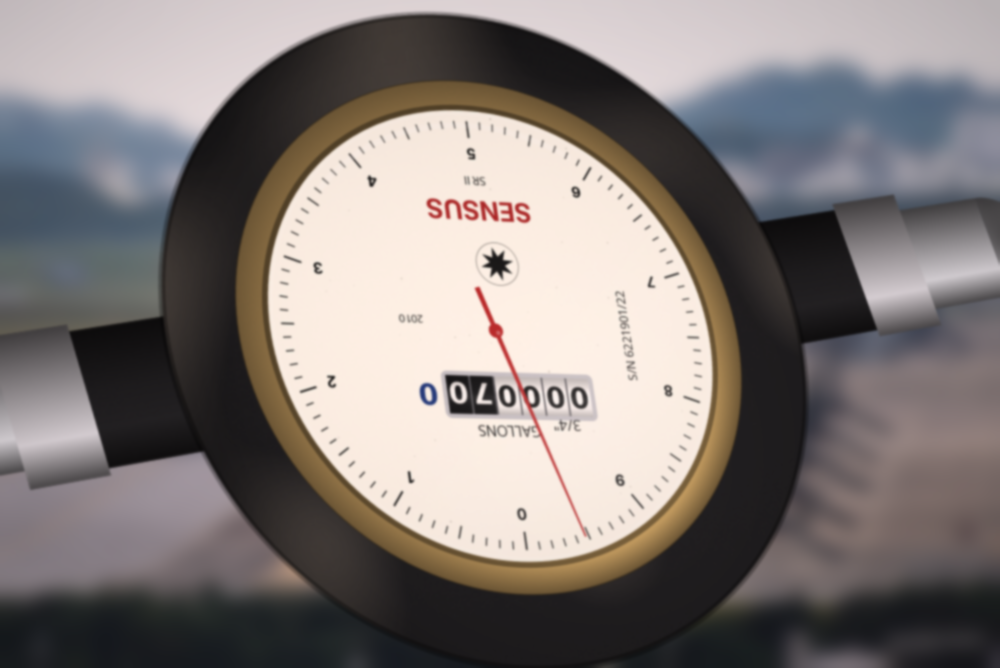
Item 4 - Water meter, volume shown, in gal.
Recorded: 699.5 gal
